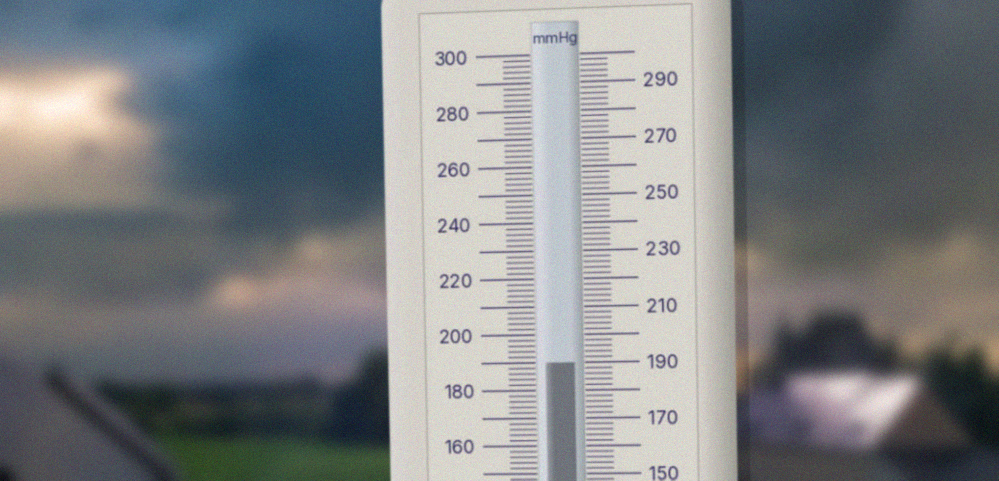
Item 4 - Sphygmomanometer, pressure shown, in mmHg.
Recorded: 190 mmHg
